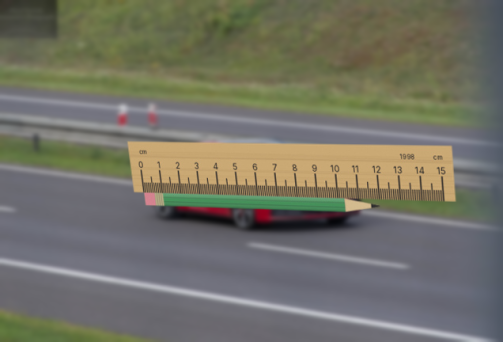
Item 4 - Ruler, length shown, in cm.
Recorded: 12 cm
